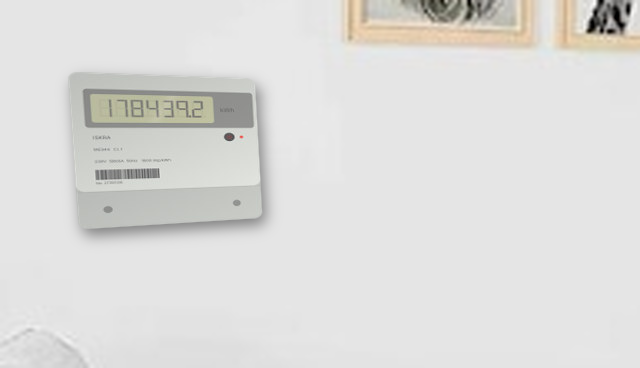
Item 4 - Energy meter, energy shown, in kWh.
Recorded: 178439.2 kWh
